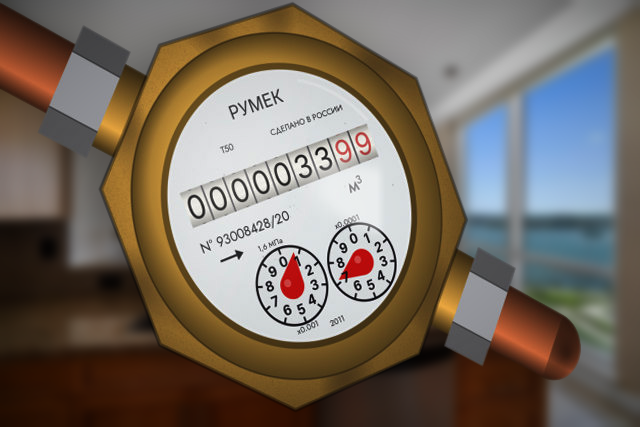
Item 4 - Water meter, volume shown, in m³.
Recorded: 33.9907 m³
